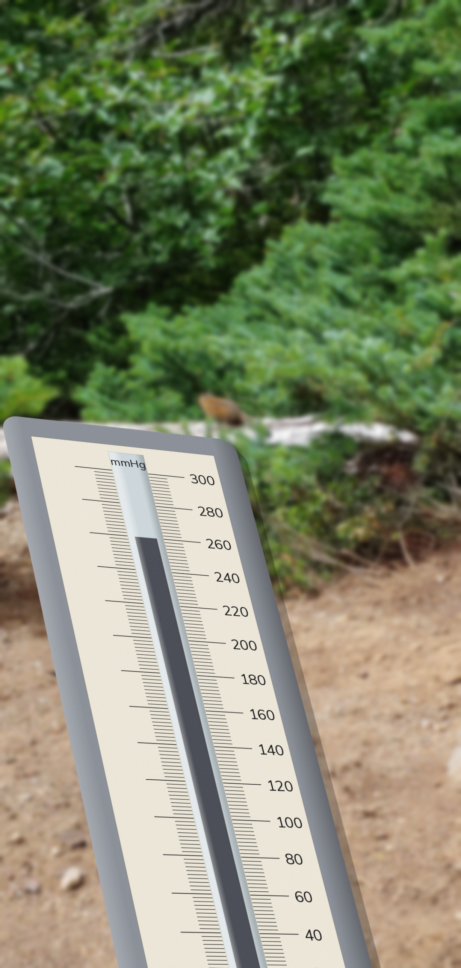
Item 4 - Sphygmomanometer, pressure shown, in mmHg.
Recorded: 260 mmHg
